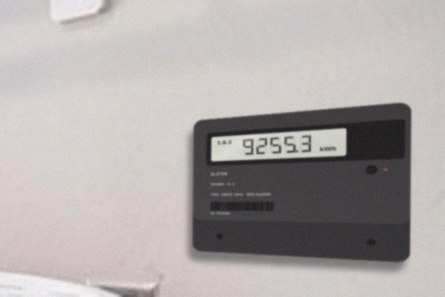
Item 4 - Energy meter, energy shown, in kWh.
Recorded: 9255.3 kWh
